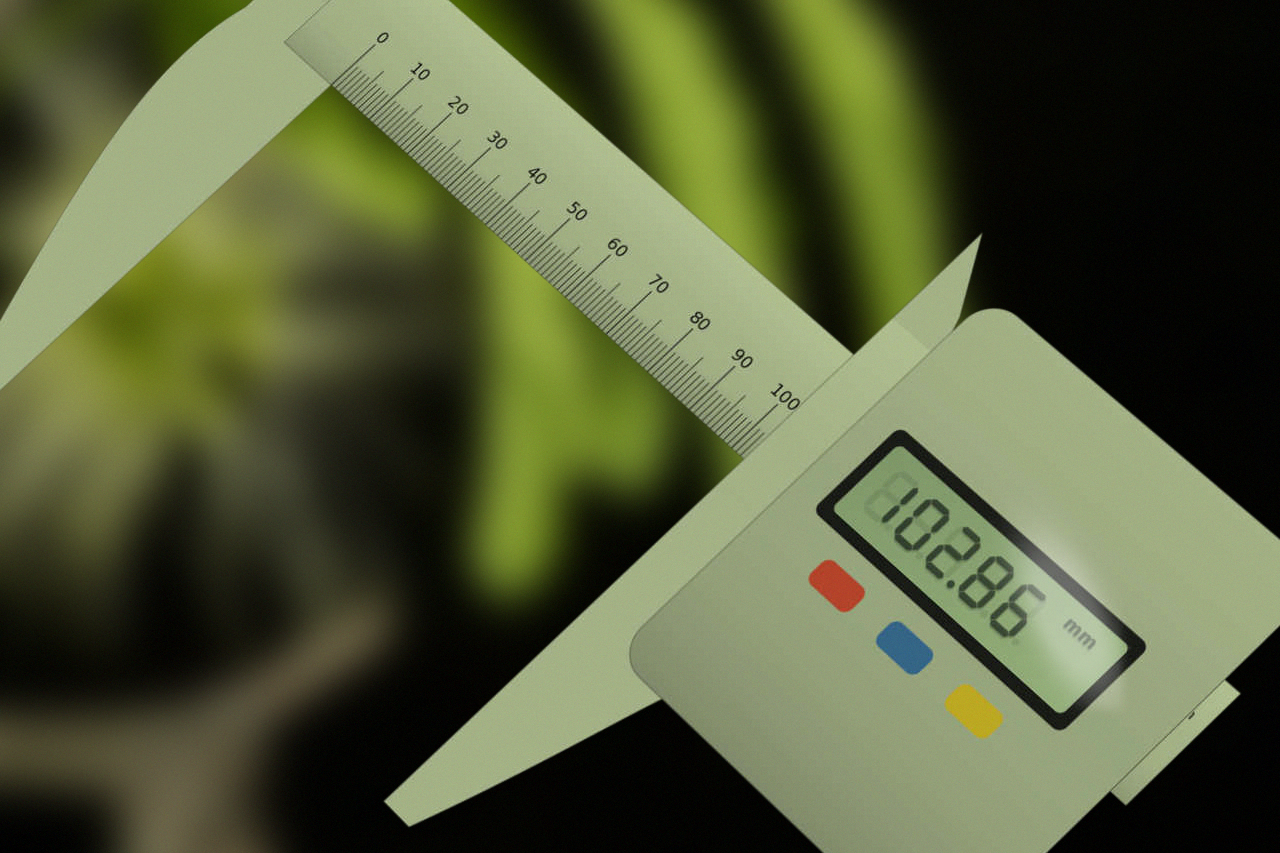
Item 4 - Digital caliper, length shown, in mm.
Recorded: 102.86 mm
